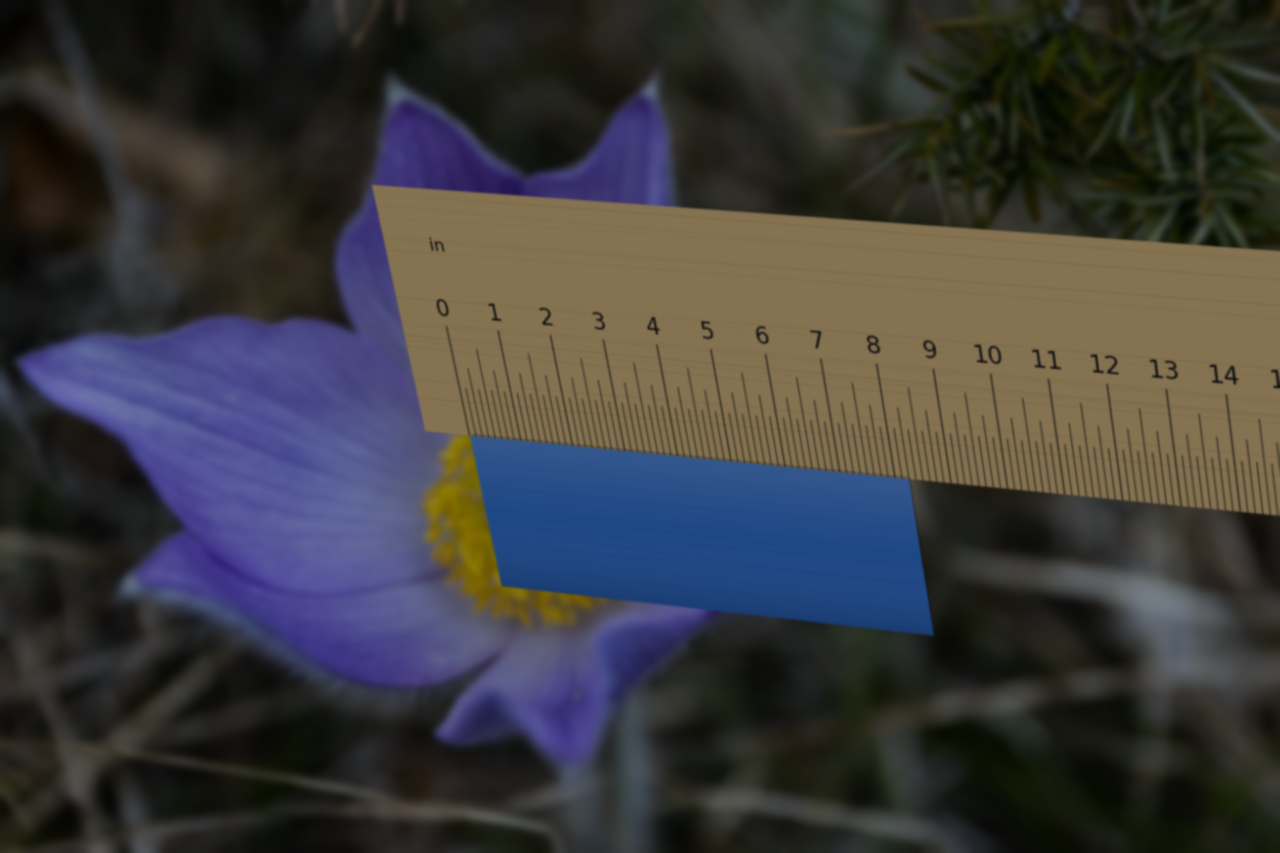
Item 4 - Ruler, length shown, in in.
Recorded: 8.25 in
